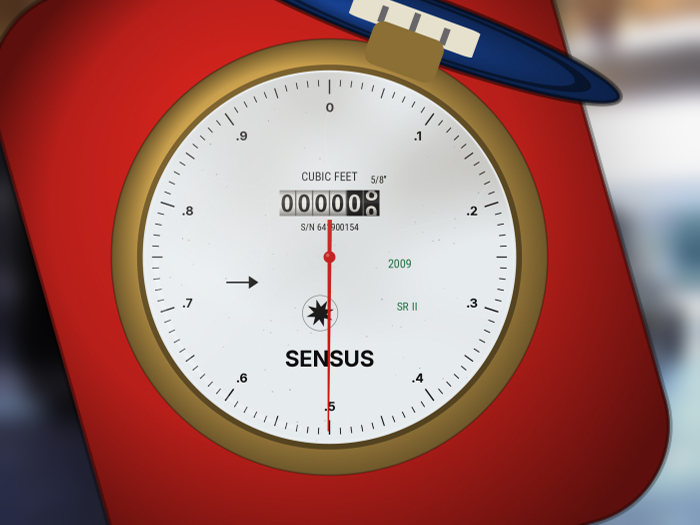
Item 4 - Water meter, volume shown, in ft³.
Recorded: 8.50 ft³
